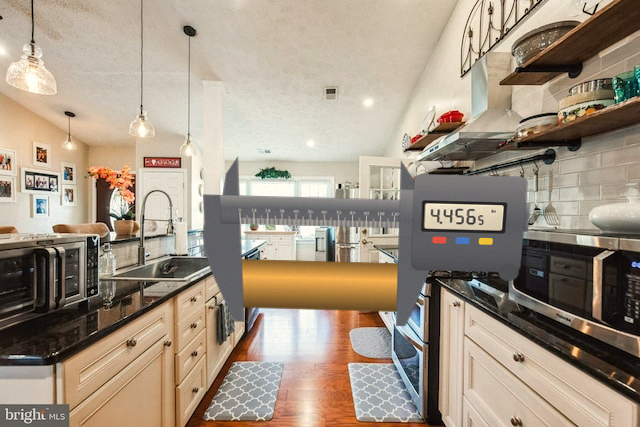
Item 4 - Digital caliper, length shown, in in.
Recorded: 4.4565 in
